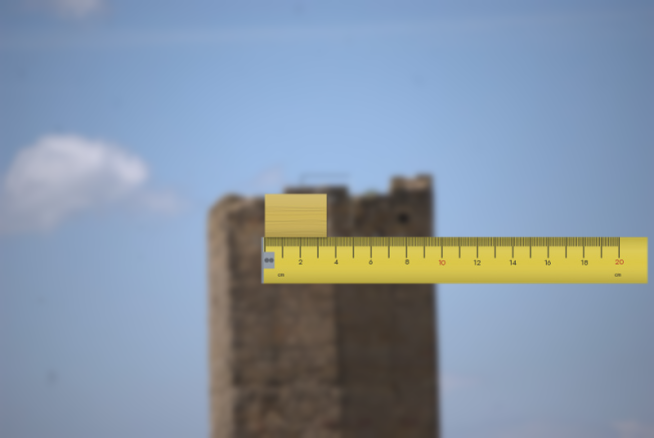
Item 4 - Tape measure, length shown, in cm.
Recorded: 3.5 cm
